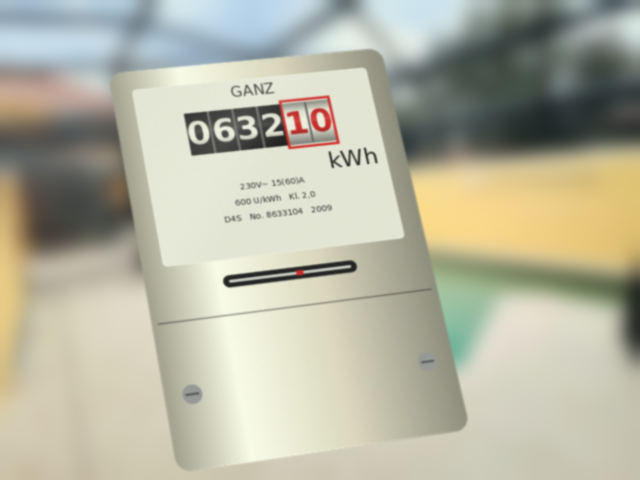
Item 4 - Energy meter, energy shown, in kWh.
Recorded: 632.10 kWh
